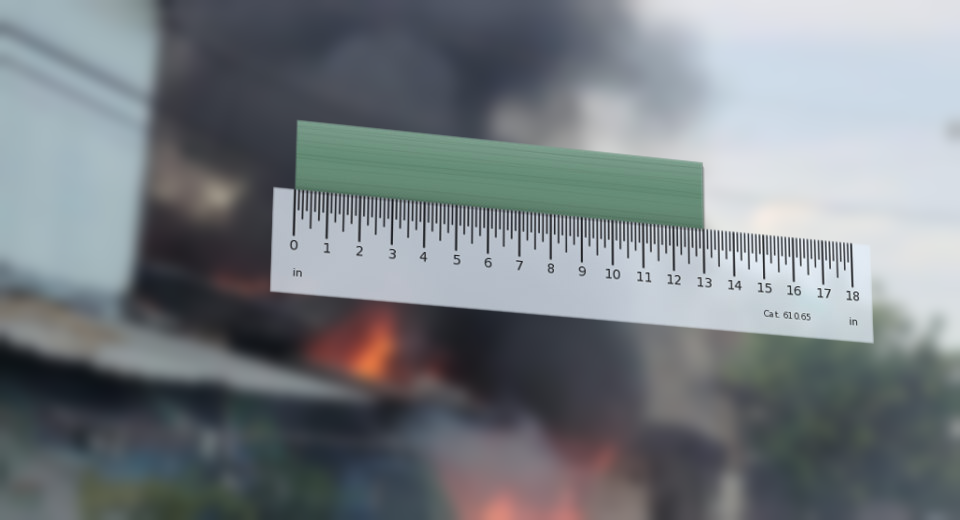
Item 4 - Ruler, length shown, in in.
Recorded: 13 in
